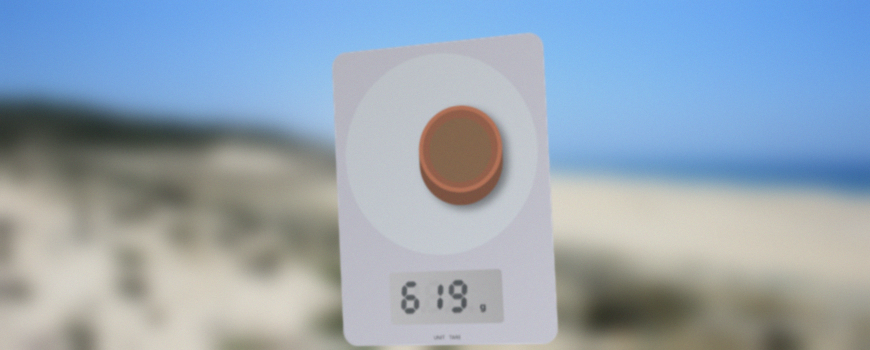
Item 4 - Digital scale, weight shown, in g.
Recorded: 619 g
